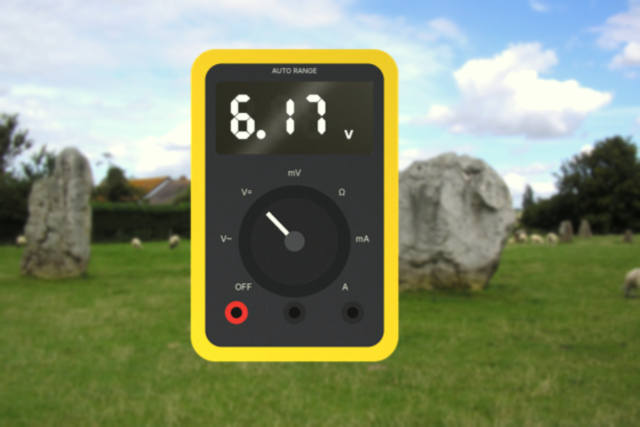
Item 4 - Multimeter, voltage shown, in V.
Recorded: 6.17 V
